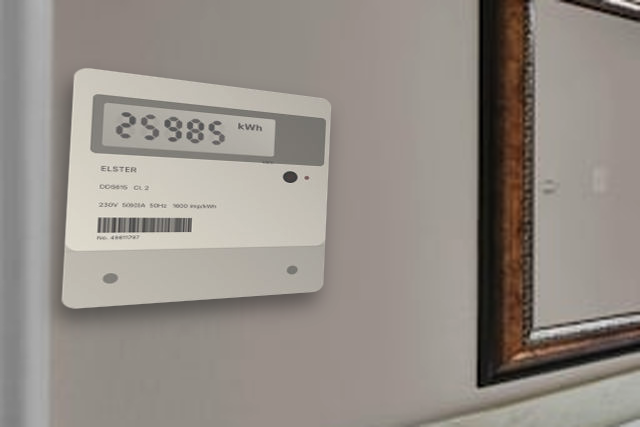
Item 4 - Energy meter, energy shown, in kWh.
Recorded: 25985 kWh
